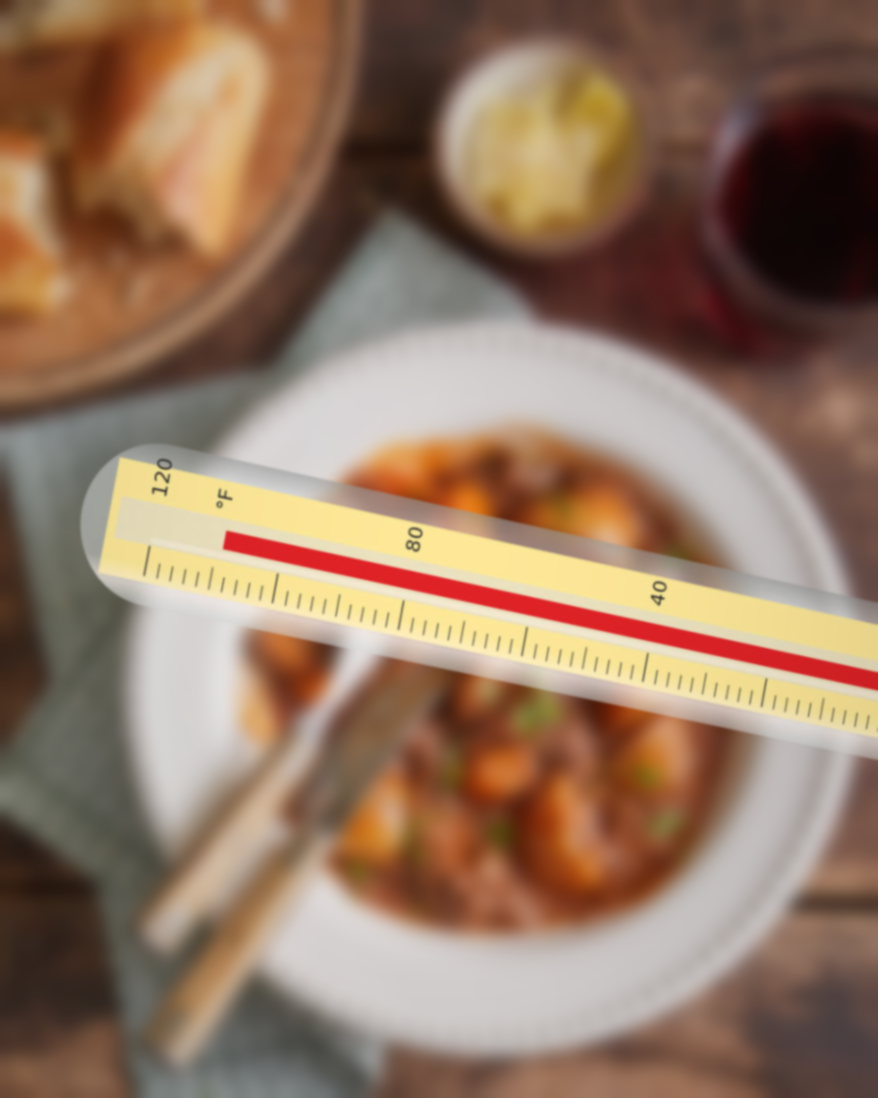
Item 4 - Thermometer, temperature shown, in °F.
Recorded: 109 °F
